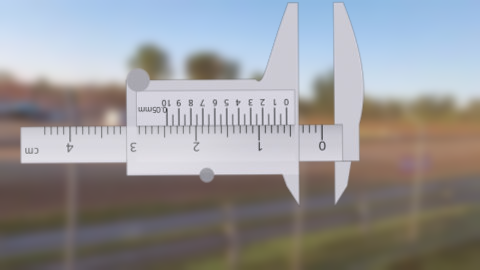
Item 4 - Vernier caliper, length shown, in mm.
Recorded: 5.6 mm
